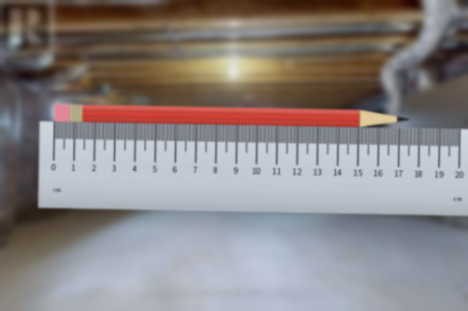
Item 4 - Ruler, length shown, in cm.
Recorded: 17.5 cm
